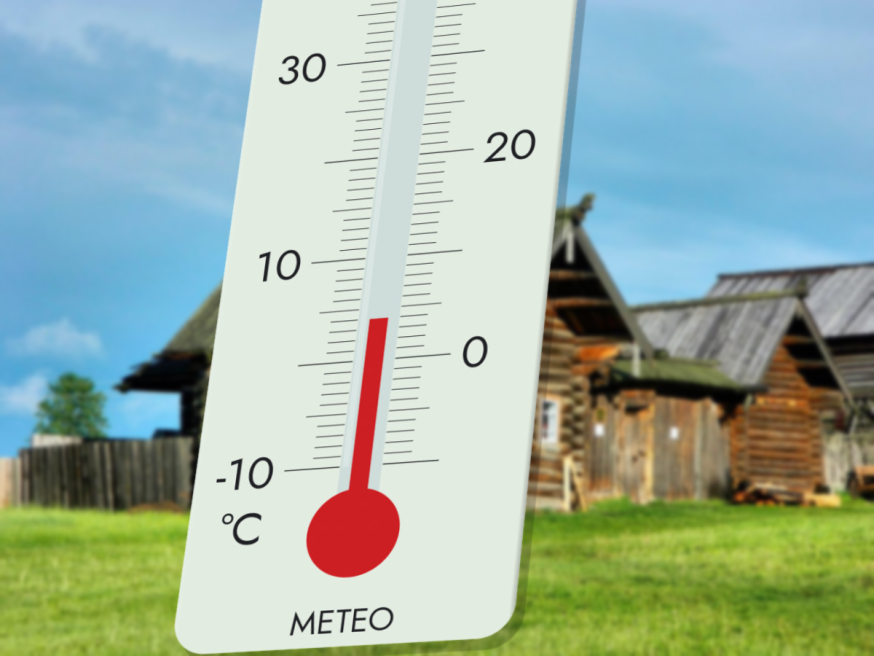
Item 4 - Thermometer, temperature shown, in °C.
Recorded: 4 °C
